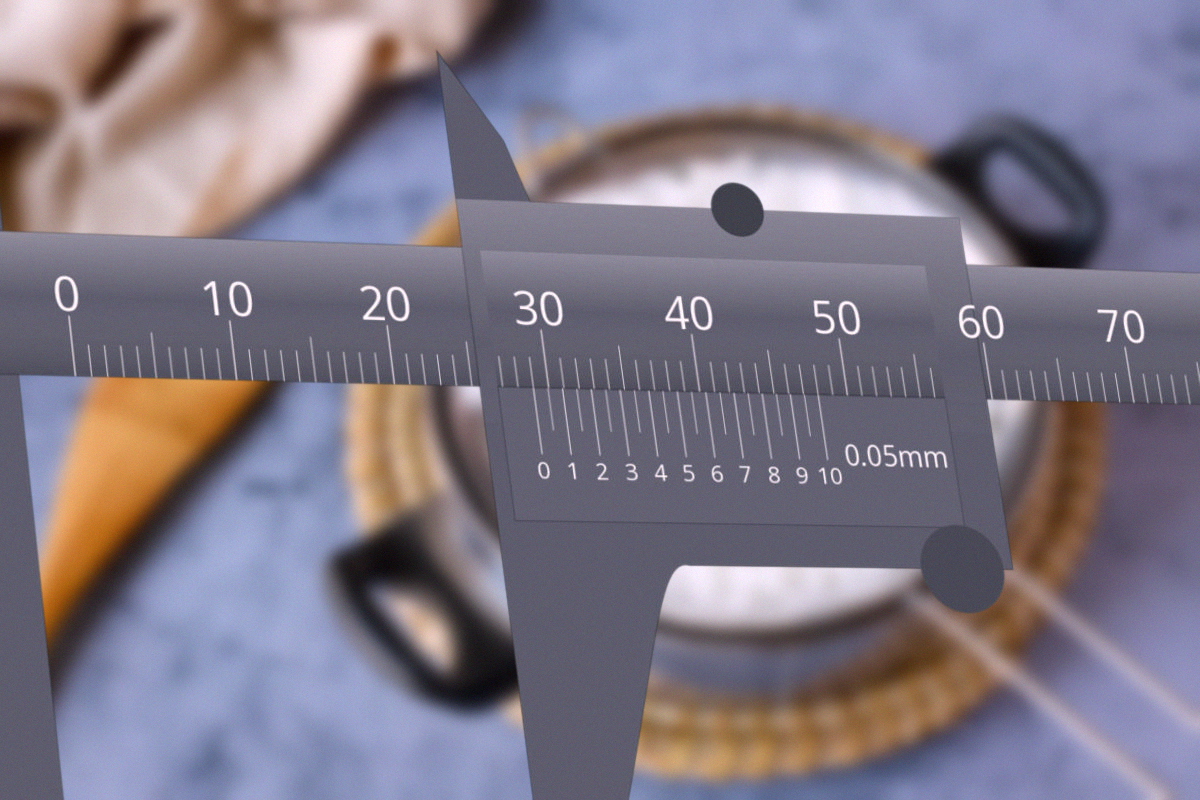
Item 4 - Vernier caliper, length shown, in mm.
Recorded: 29.0 mm
